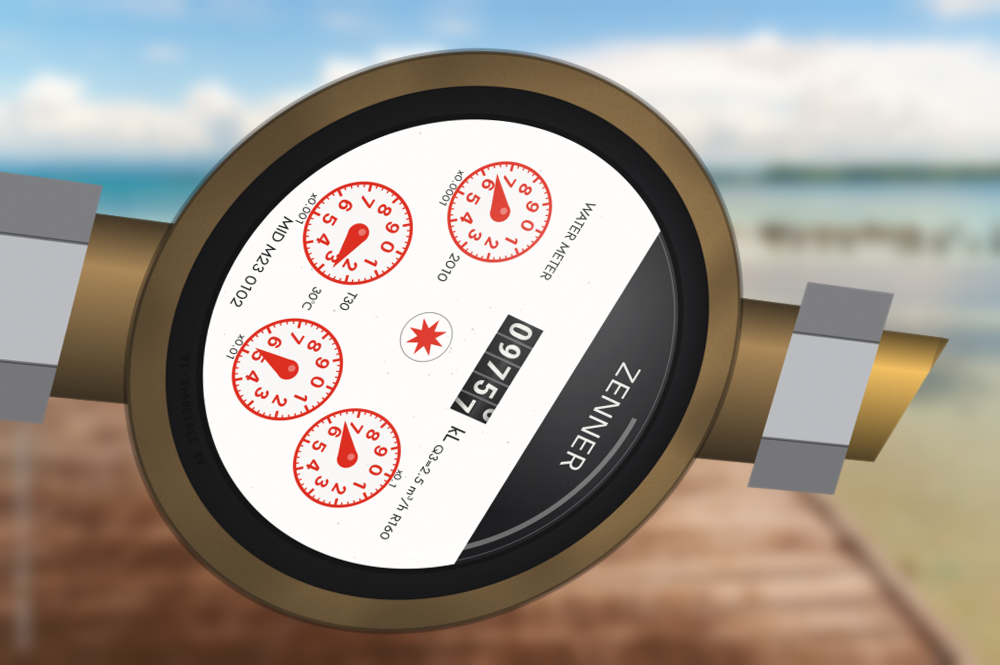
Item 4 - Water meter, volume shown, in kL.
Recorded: 9756.6526 kL
